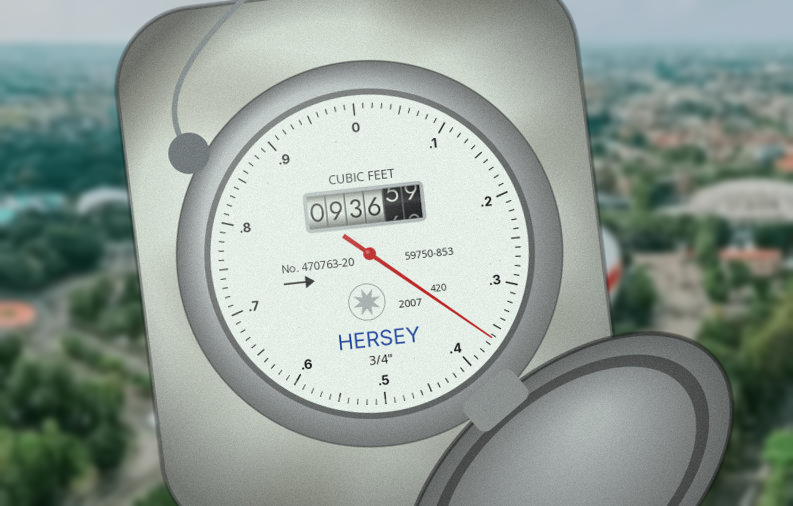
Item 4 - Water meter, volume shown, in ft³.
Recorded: 93659.36 ft³
